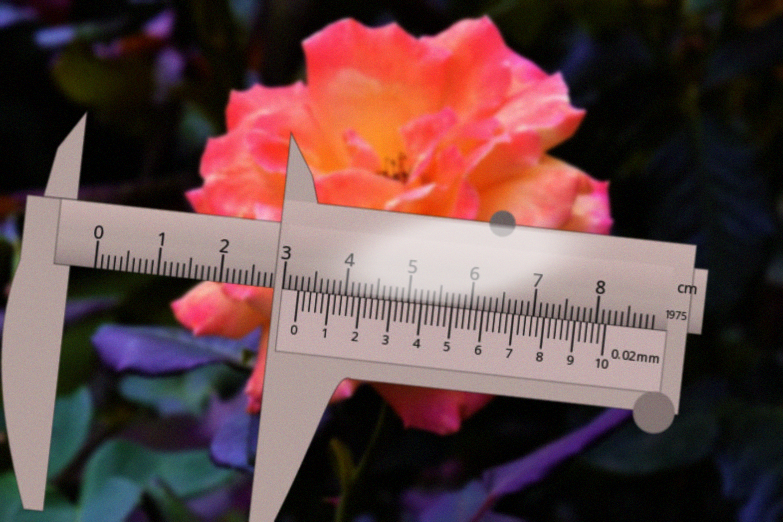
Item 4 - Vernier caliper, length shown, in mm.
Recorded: 32.5 mm
